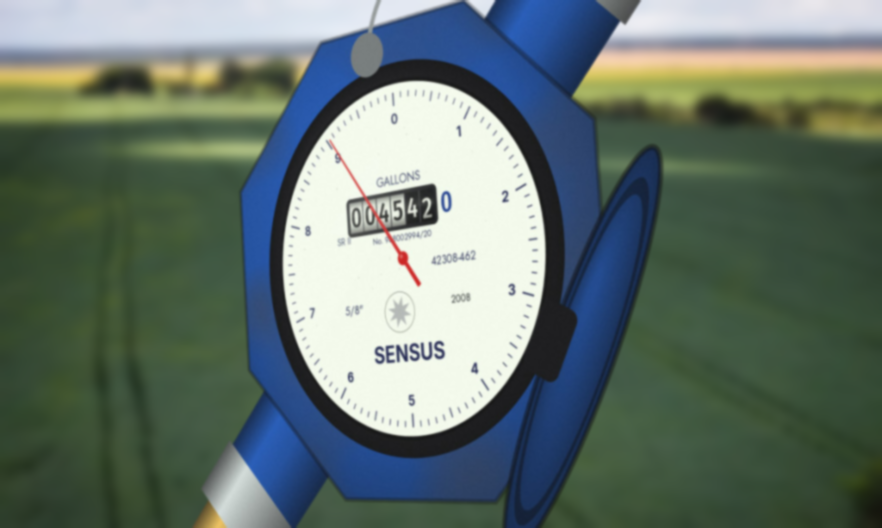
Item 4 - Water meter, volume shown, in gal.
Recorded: 45419.0 gal
